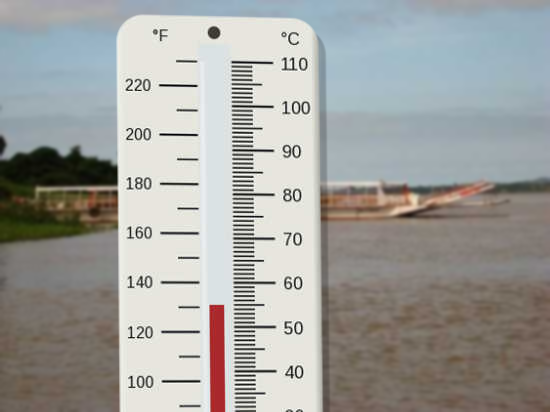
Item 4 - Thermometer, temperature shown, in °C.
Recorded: 55 °C
